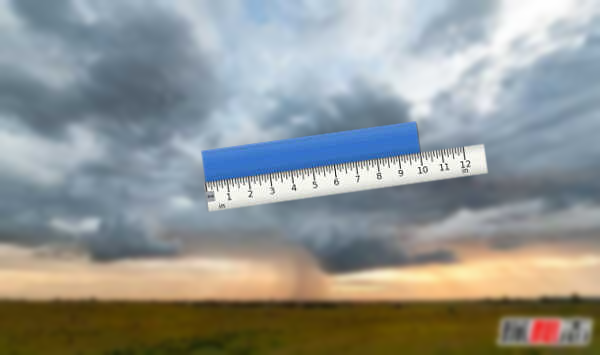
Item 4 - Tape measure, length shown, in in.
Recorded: 10 in
